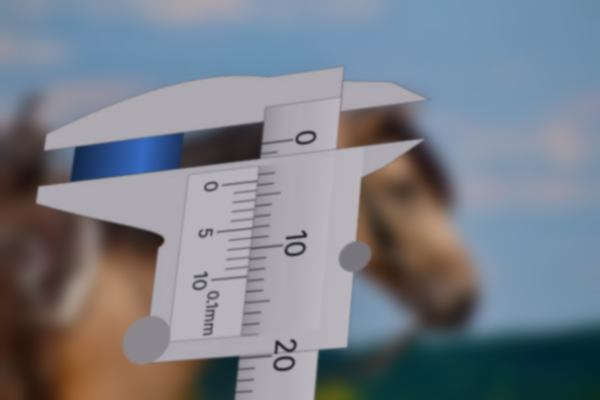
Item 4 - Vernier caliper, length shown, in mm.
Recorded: 3.6 mm
